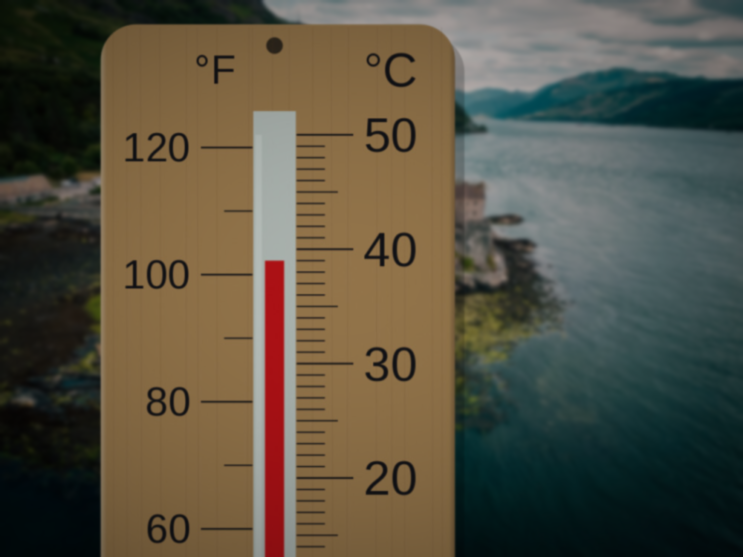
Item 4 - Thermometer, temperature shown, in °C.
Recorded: 39 °C
